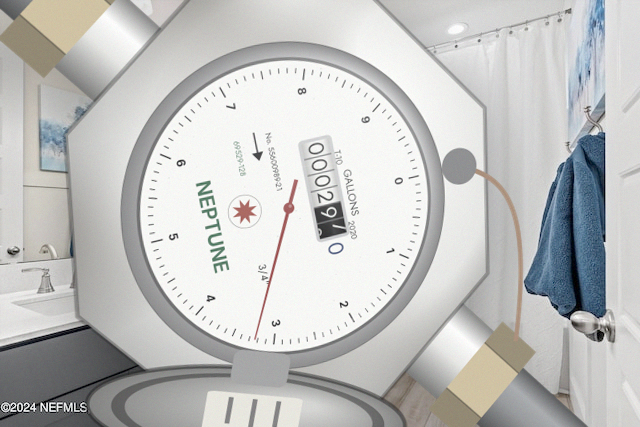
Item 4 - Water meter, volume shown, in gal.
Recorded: 2973.2 gal
